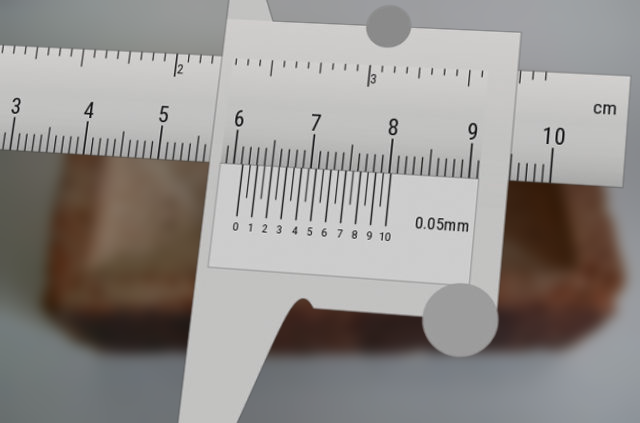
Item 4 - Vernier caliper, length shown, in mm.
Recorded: 61.2 mm
